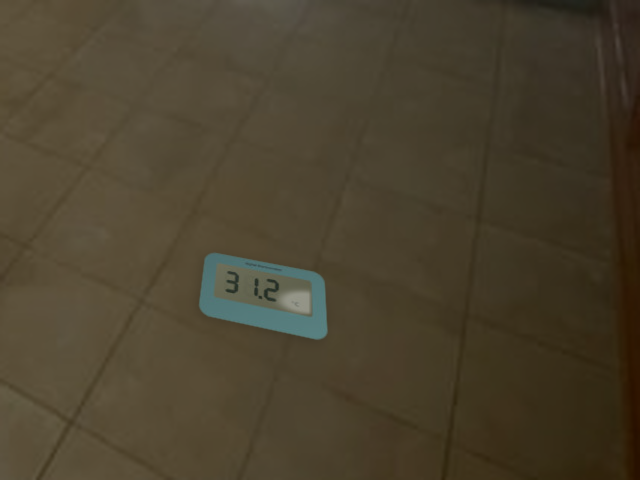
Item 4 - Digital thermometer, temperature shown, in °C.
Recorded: 31.2 °C
